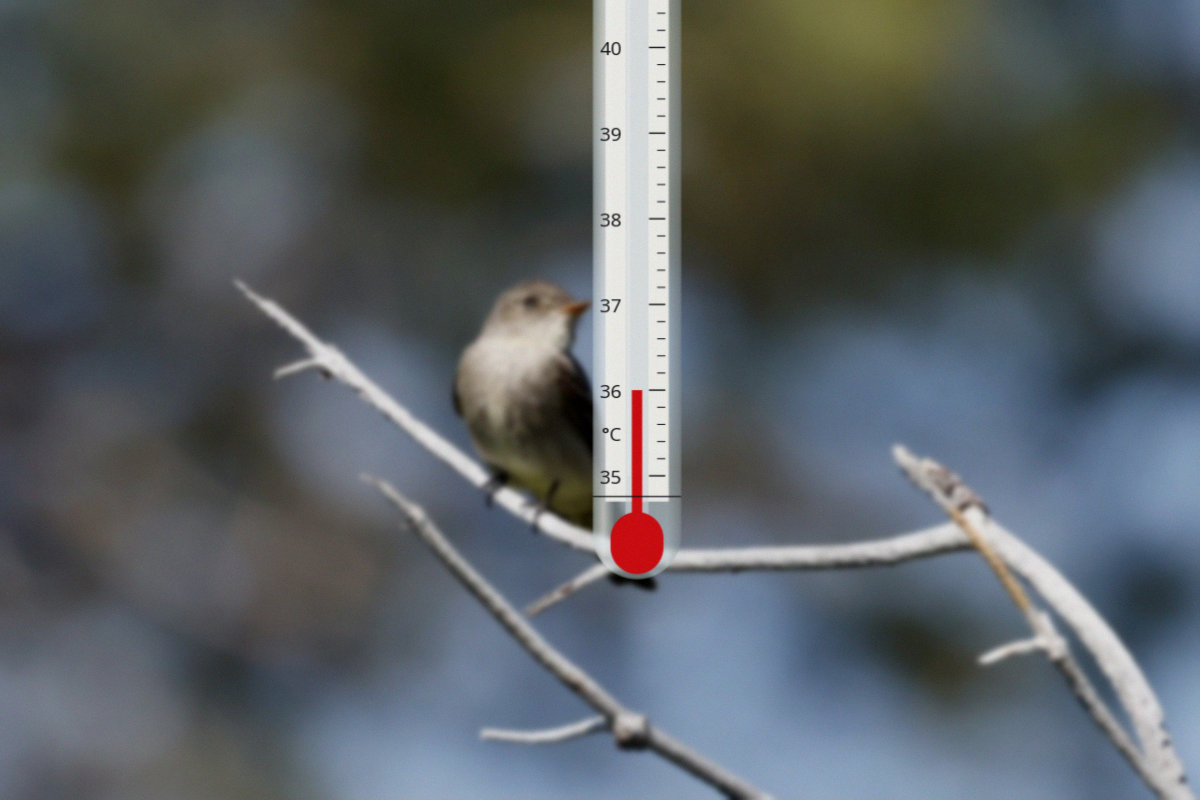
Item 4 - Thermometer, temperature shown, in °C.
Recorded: 36 °C
